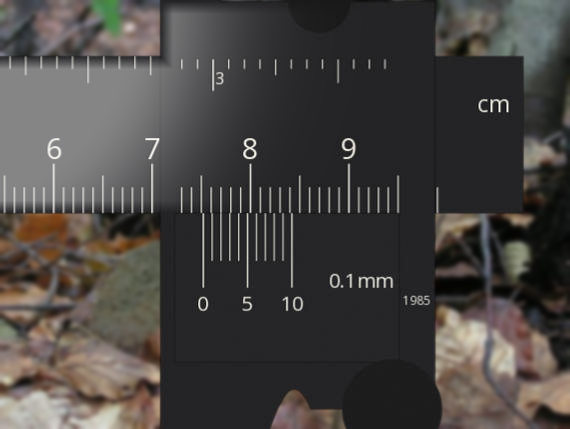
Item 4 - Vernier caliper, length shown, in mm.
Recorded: 75.2 mm
